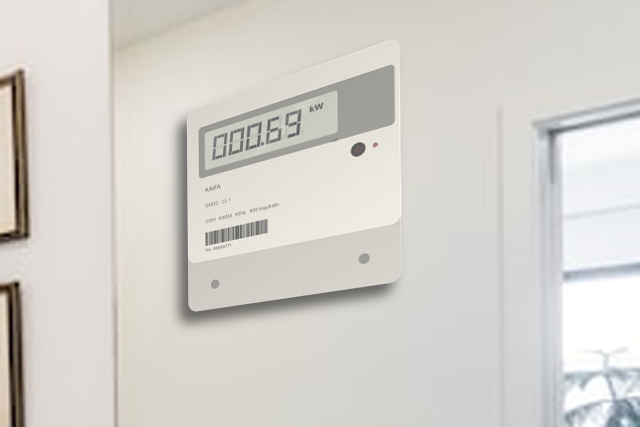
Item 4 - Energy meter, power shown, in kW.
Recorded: 0.69 kW
